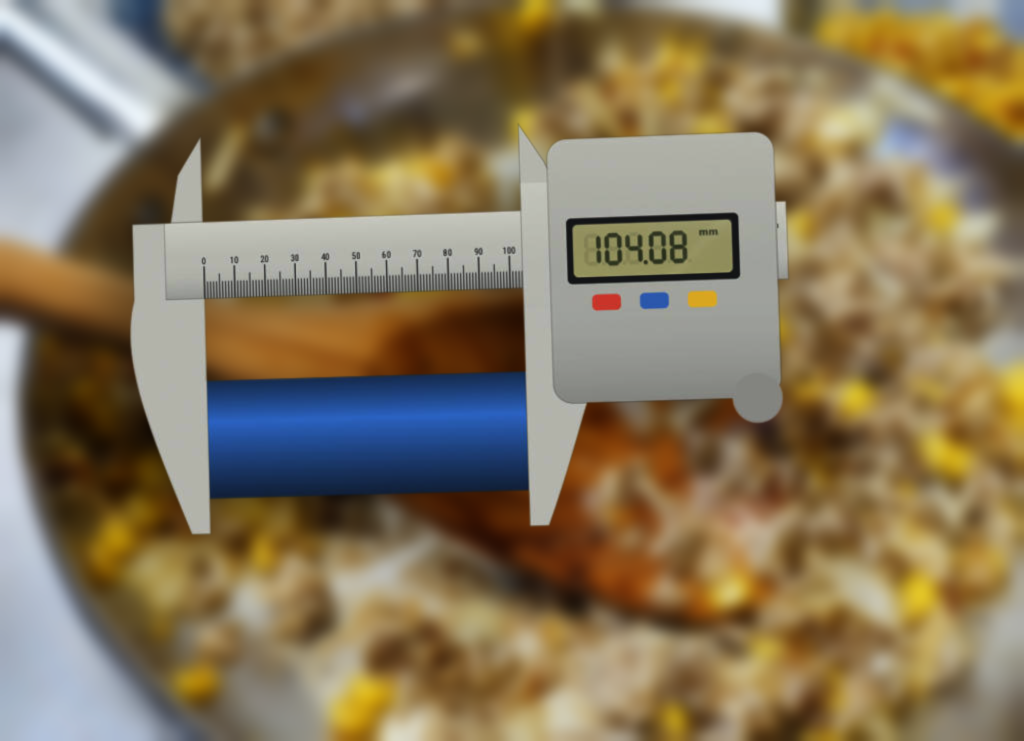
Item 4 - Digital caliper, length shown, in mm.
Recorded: 104.08 mm
